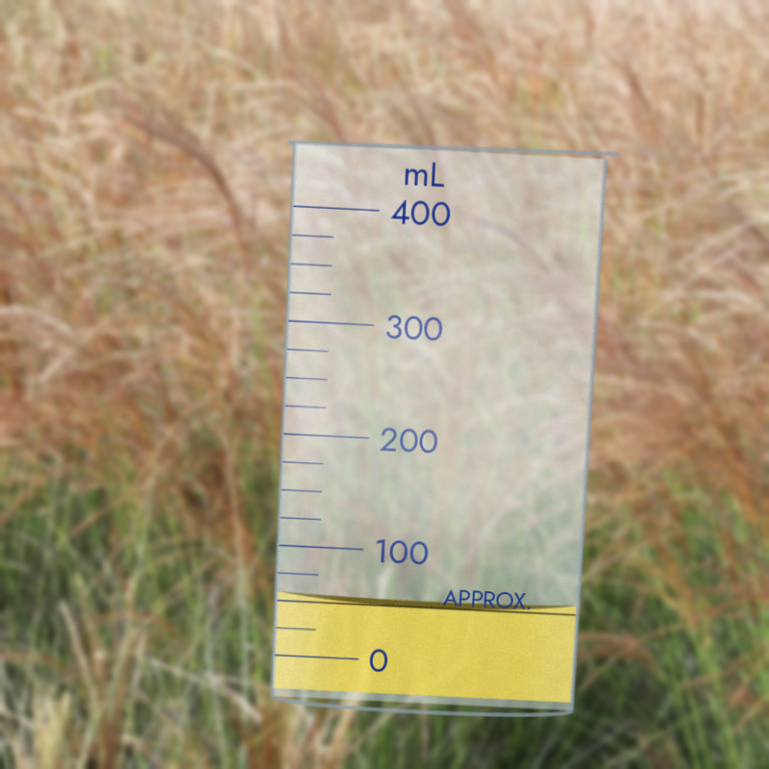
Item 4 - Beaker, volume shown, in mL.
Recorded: 50 mL
